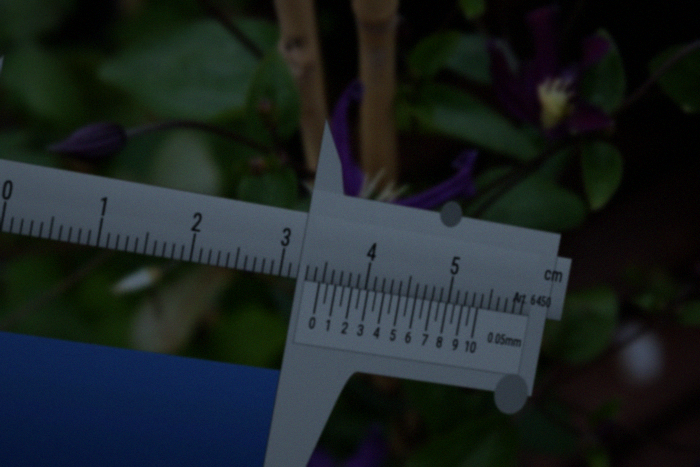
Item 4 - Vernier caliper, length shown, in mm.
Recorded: 34.6 mm
